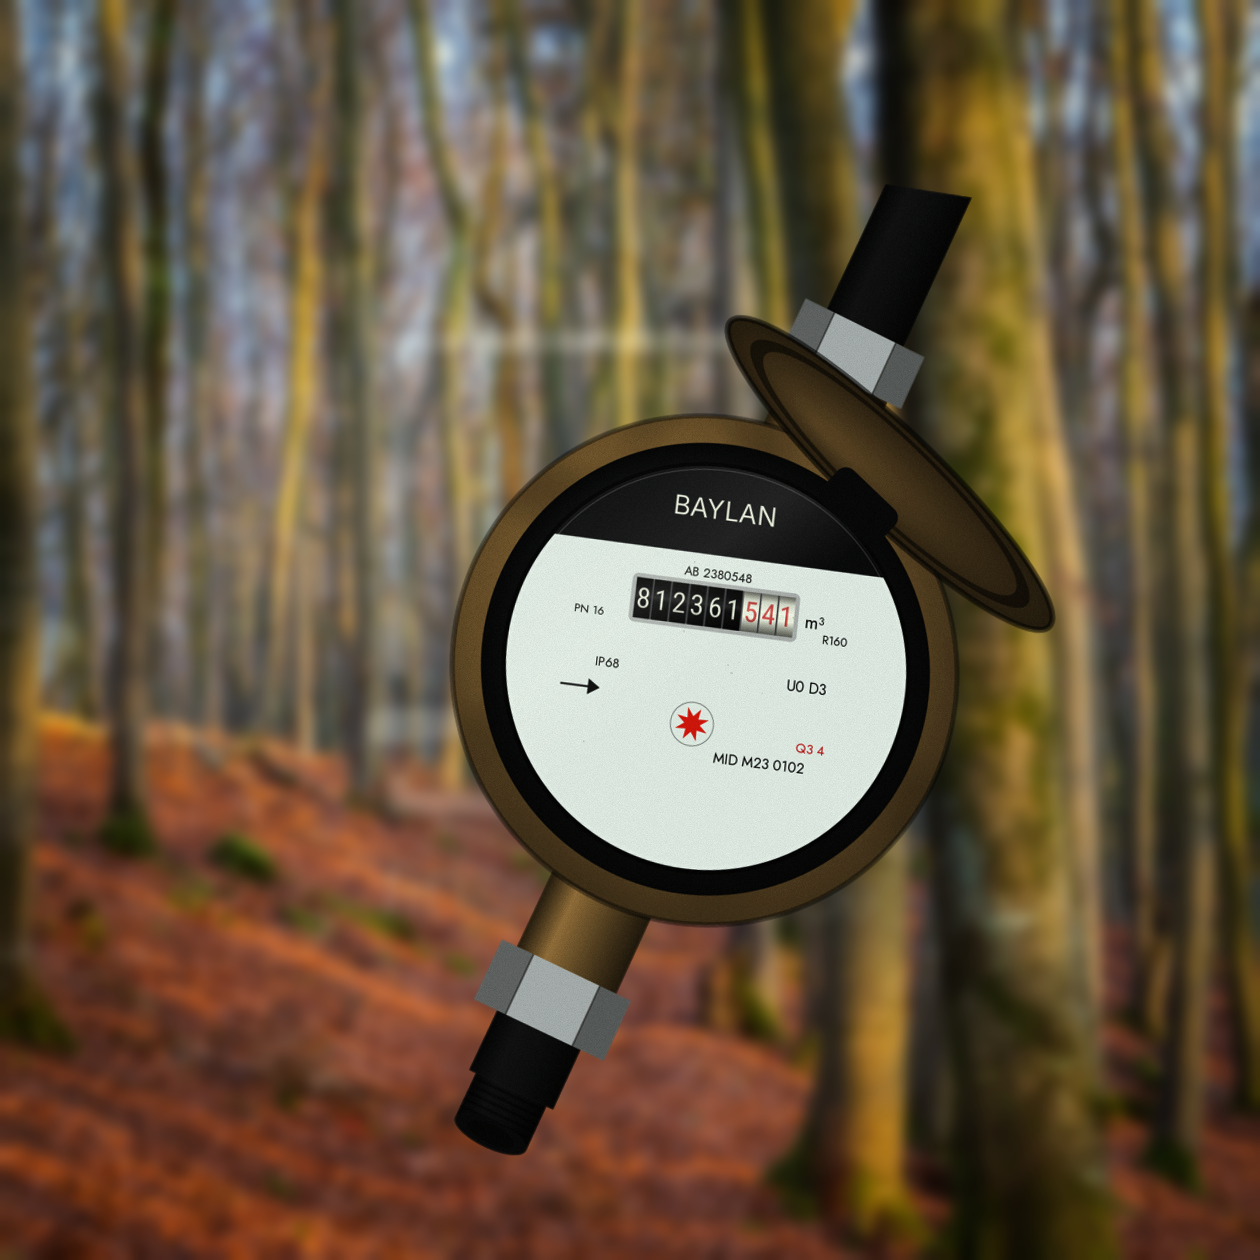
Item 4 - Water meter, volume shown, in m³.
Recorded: 812361.541 m³
